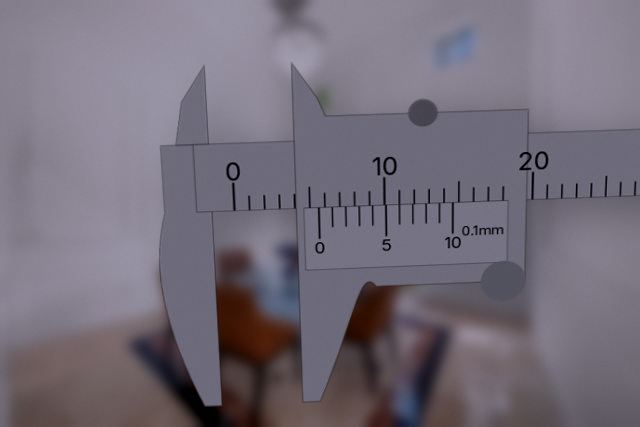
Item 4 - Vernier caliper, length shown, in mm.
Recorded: 5.6 mm
